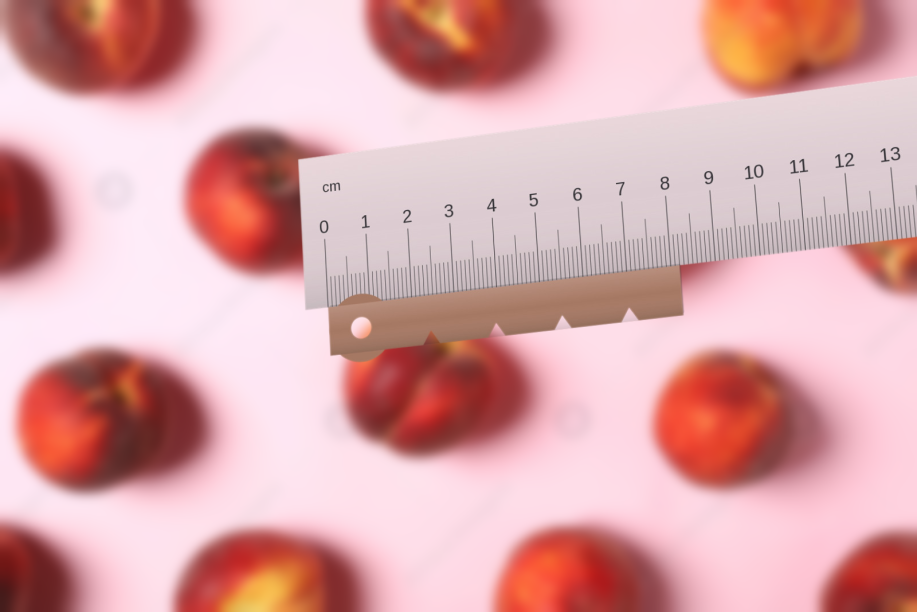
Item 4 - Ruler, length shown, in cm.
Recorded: 8.2 cm
